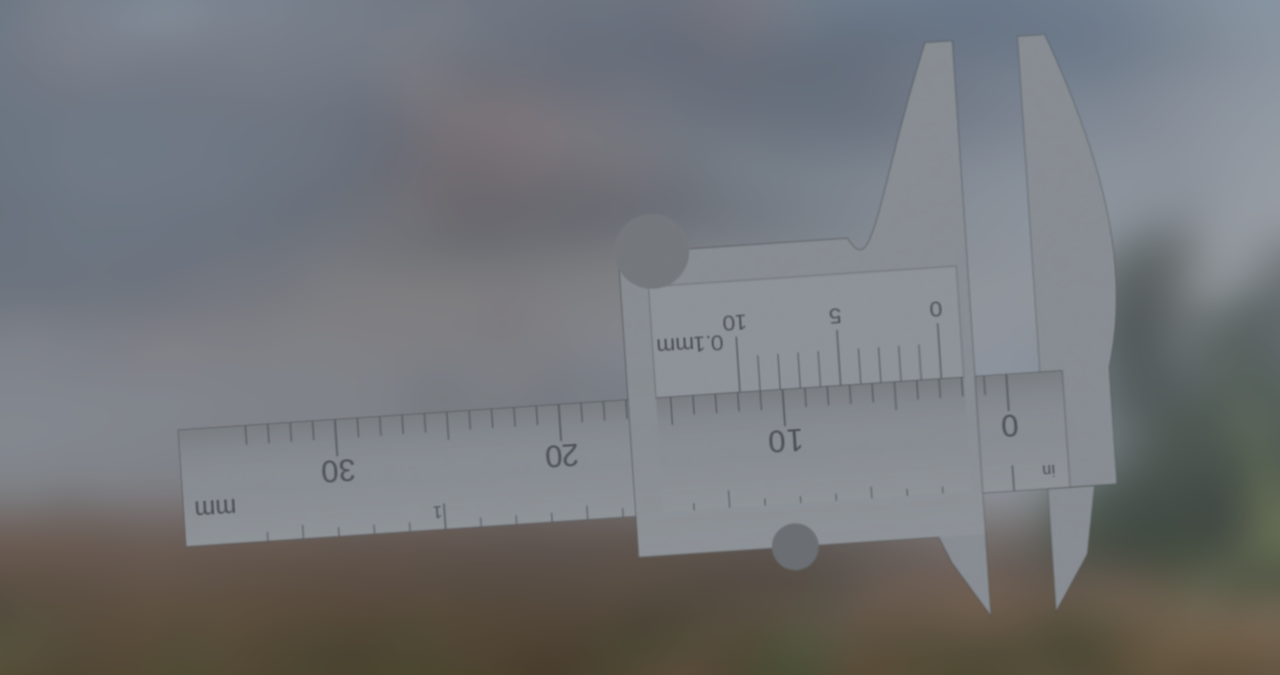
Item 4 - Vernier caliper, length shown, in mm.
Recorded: 2.9 mm
